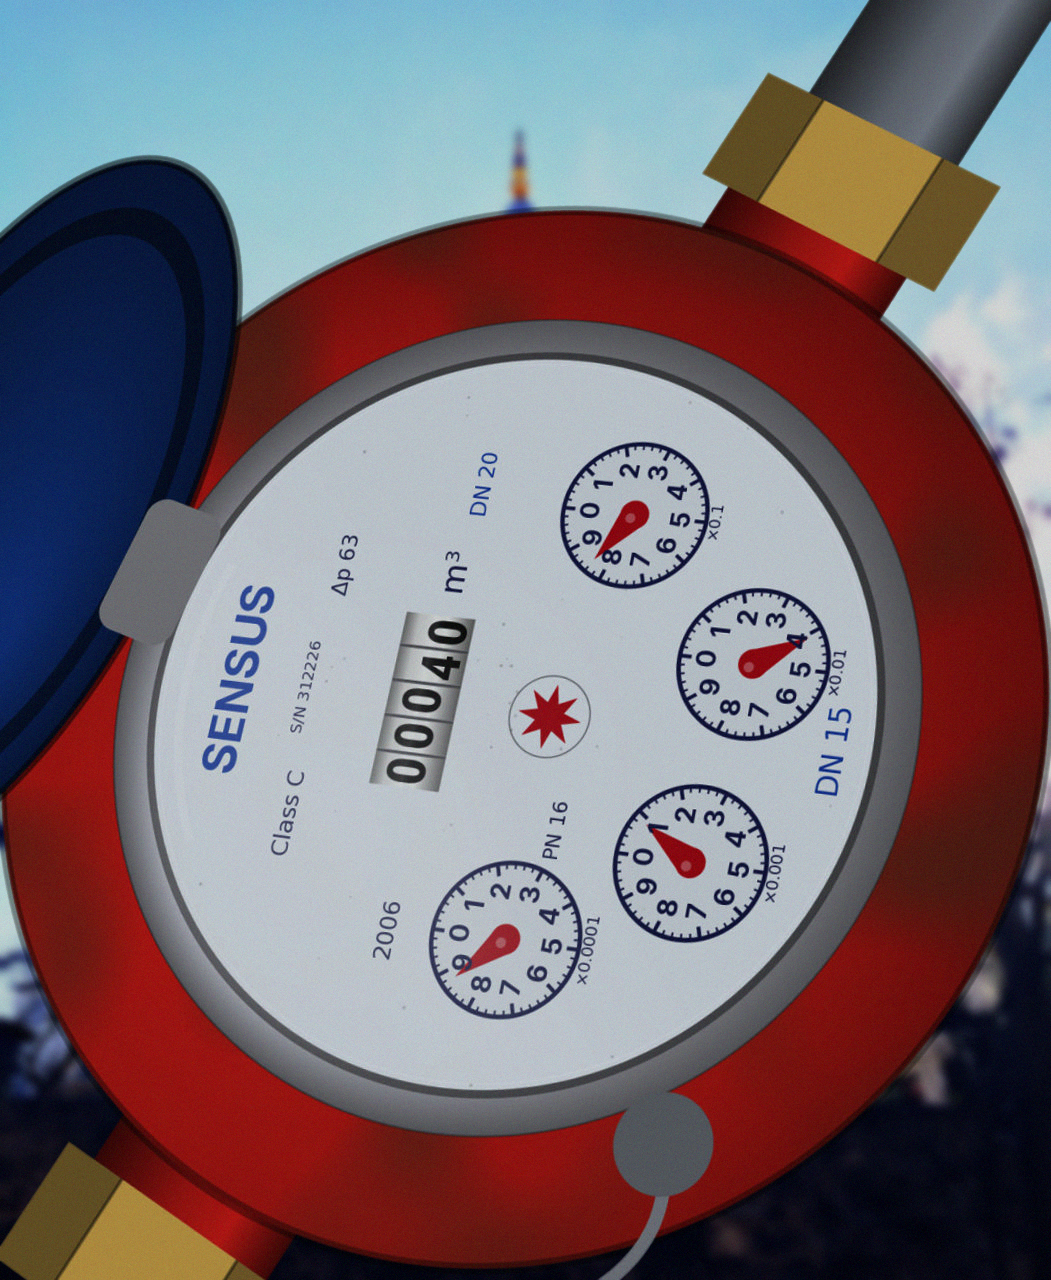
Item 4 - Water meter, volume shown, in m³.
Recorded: 39.8408 m³
